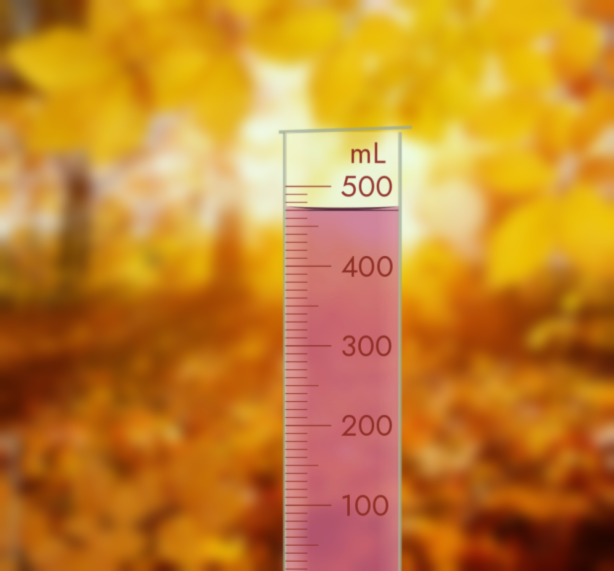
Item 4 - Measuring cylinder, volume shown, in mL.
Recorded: 470 mL
